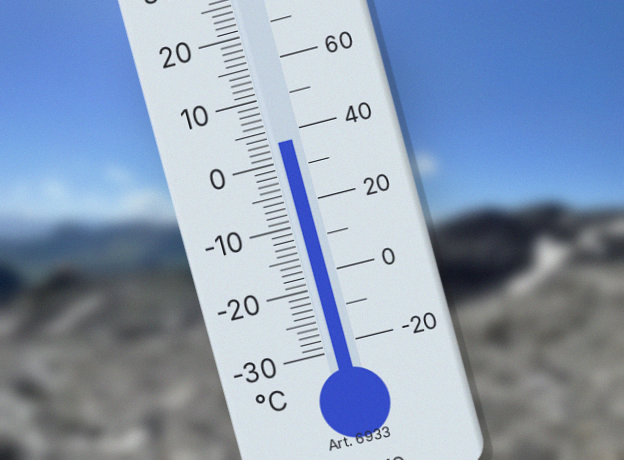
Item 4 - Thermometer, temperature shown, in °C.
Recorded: 3 °C
